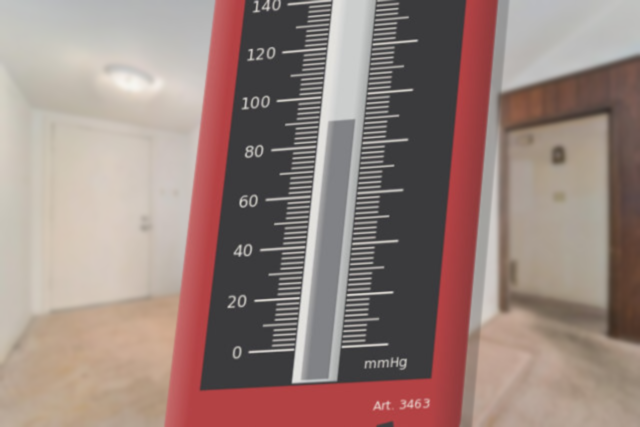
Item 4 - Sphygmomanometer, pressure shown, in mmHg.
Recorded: 90 mmHg
